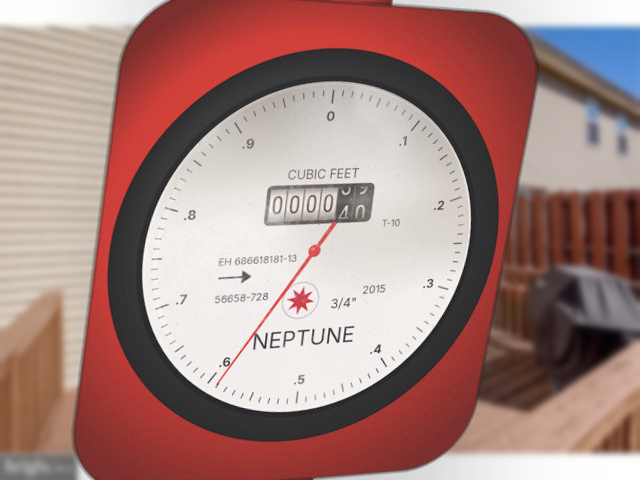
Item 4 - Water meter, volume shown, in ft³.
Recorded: 39.59 ft³
